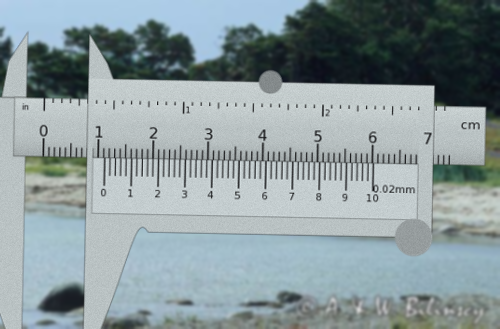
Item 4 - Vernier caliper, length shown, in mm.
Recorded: 11.2 mm
